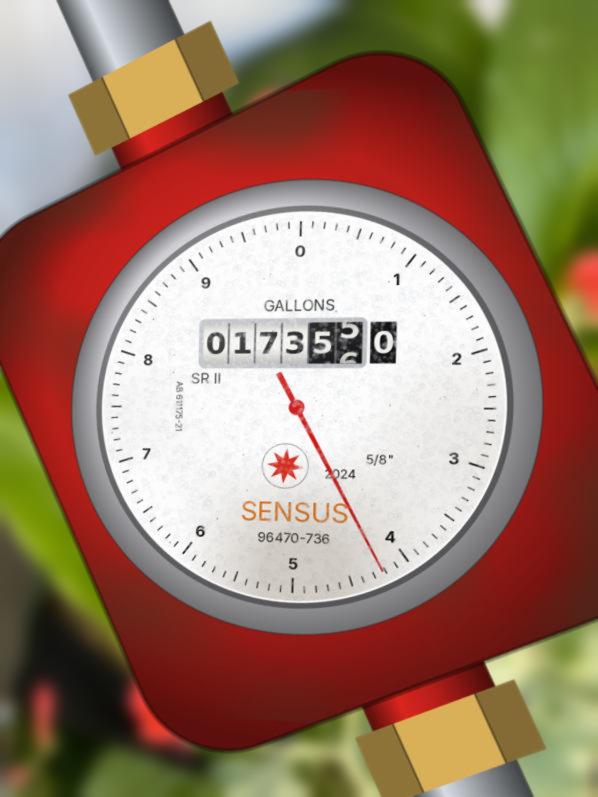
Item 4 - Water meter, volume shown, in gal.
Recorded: 173554.2 gal
